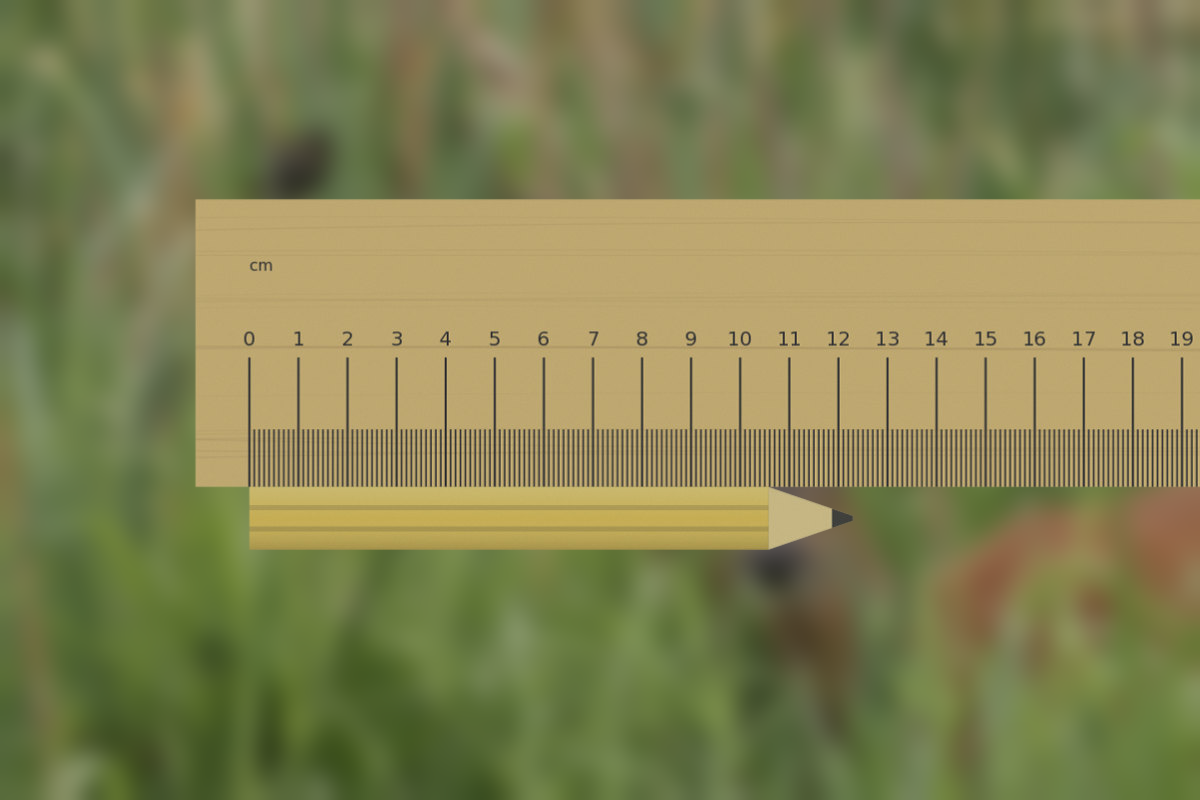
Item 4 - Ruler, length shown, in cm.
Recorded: 12.3 cm
